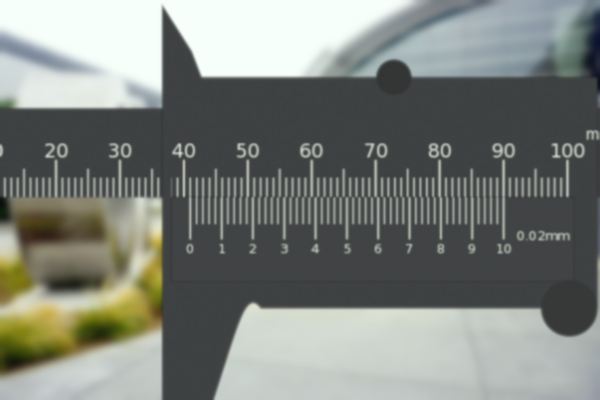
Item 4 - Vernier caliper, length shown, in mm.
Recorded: 41.0 mm
